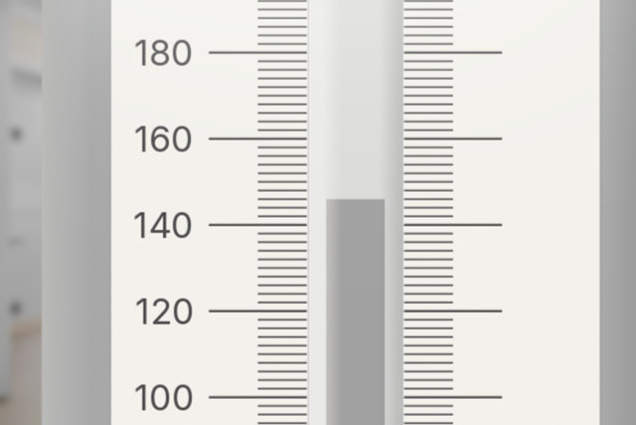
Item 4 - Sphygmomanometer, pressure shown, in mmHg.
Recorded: 146 mmHg
